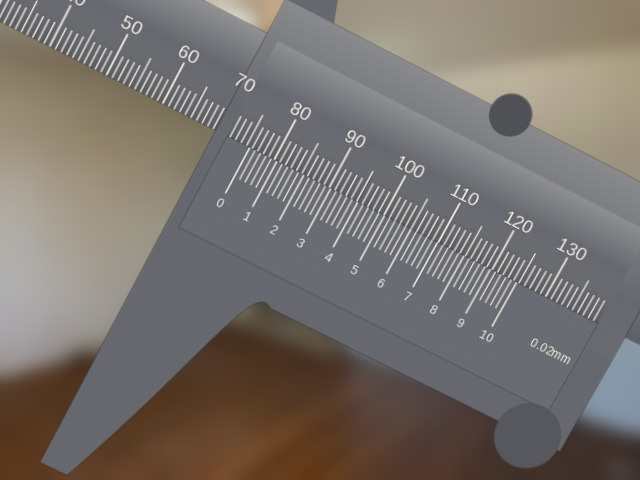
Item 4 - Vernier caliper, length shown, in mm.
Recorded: 75.6 mm
